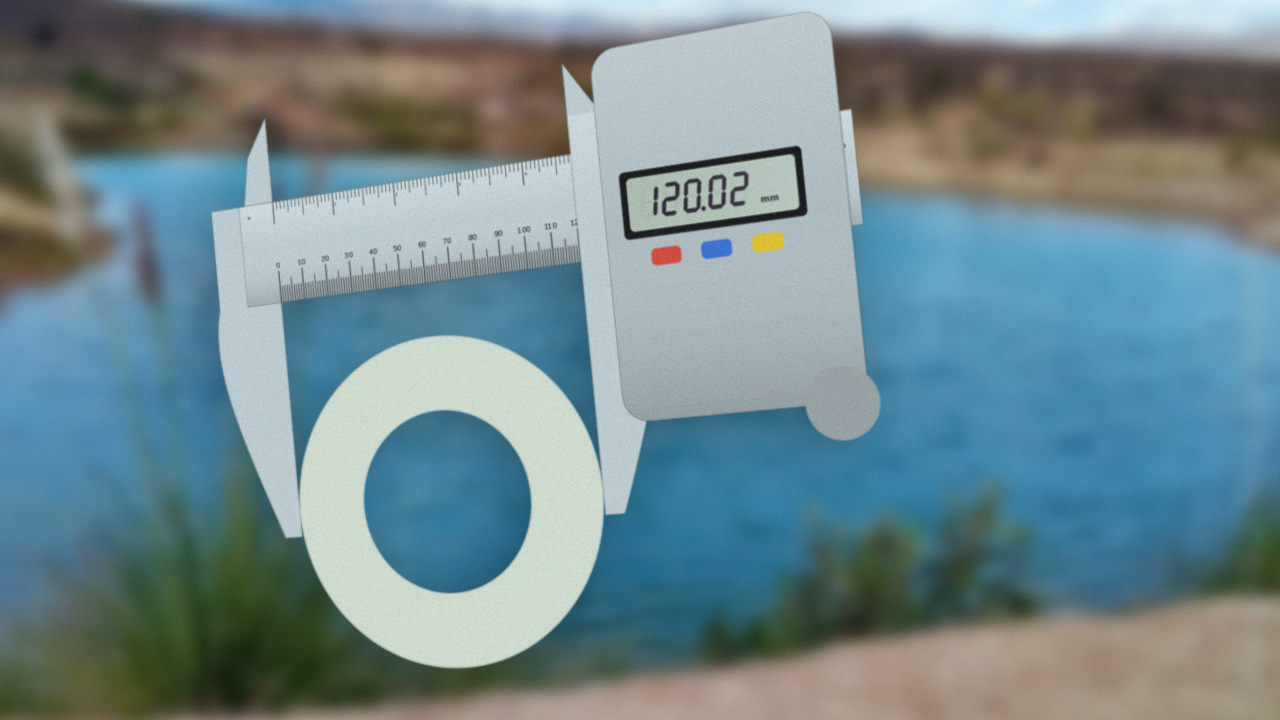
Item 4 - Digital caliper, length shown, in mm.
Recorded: 120.02 mm
